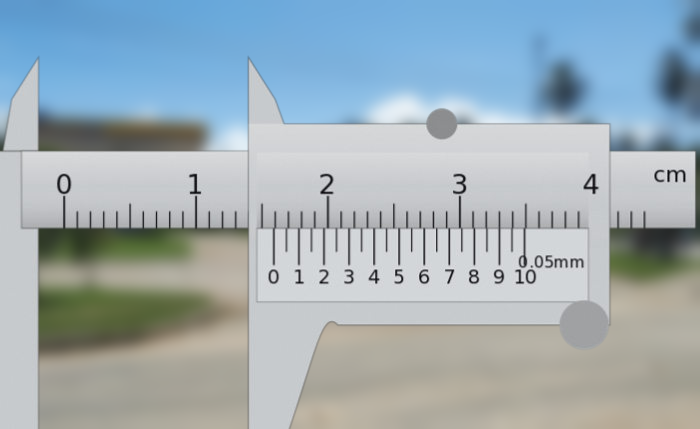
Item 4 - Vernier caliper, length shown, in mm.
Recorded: 15.9 mm
